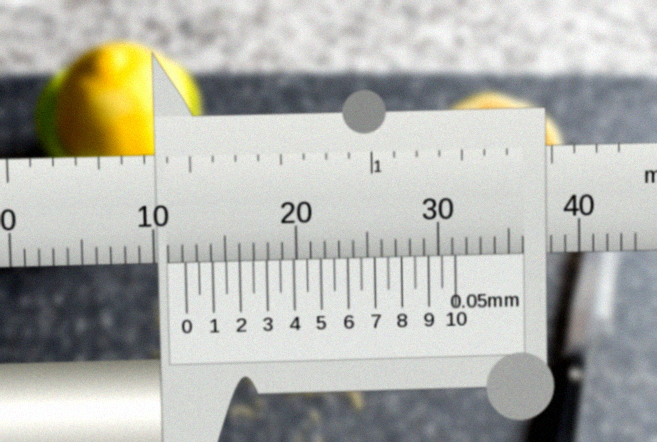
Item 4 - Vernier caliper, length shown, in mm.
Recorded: 12.2 mm
